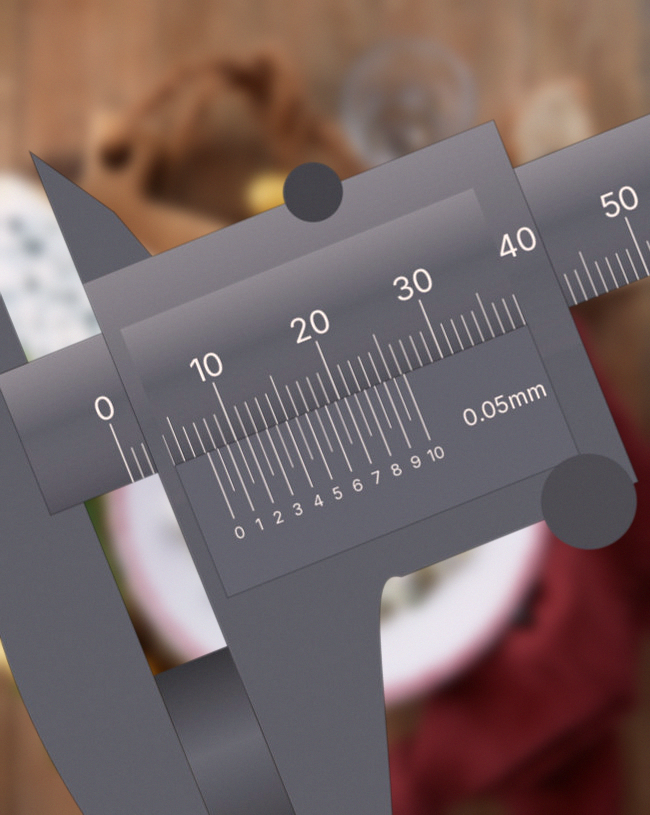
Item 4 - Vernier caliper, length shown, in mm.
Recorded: 7.2 mm
